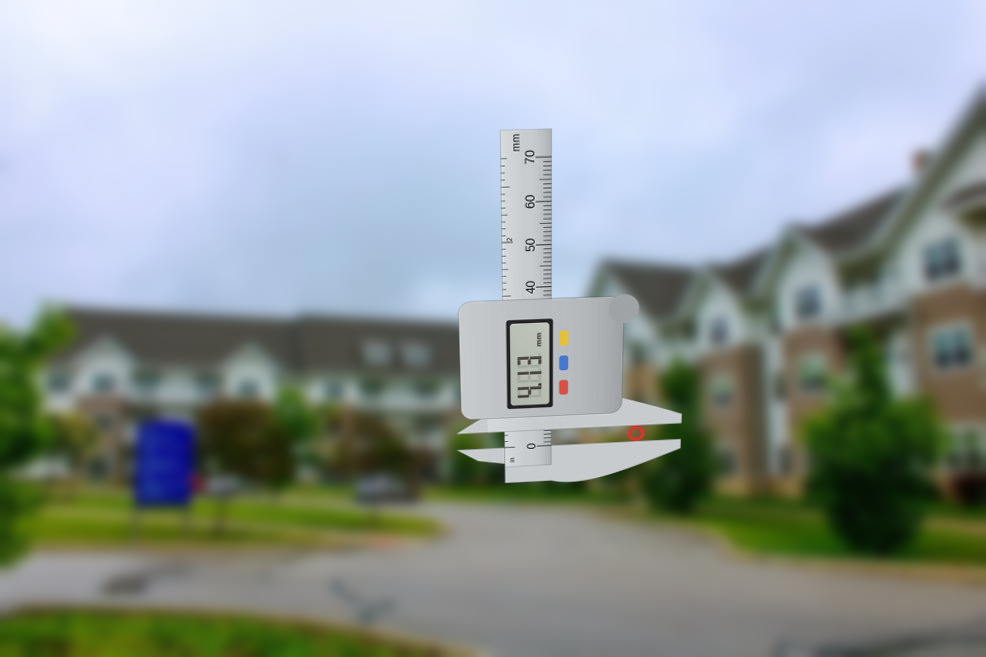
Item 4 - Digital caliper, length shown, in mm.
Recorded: 4.13 mm
